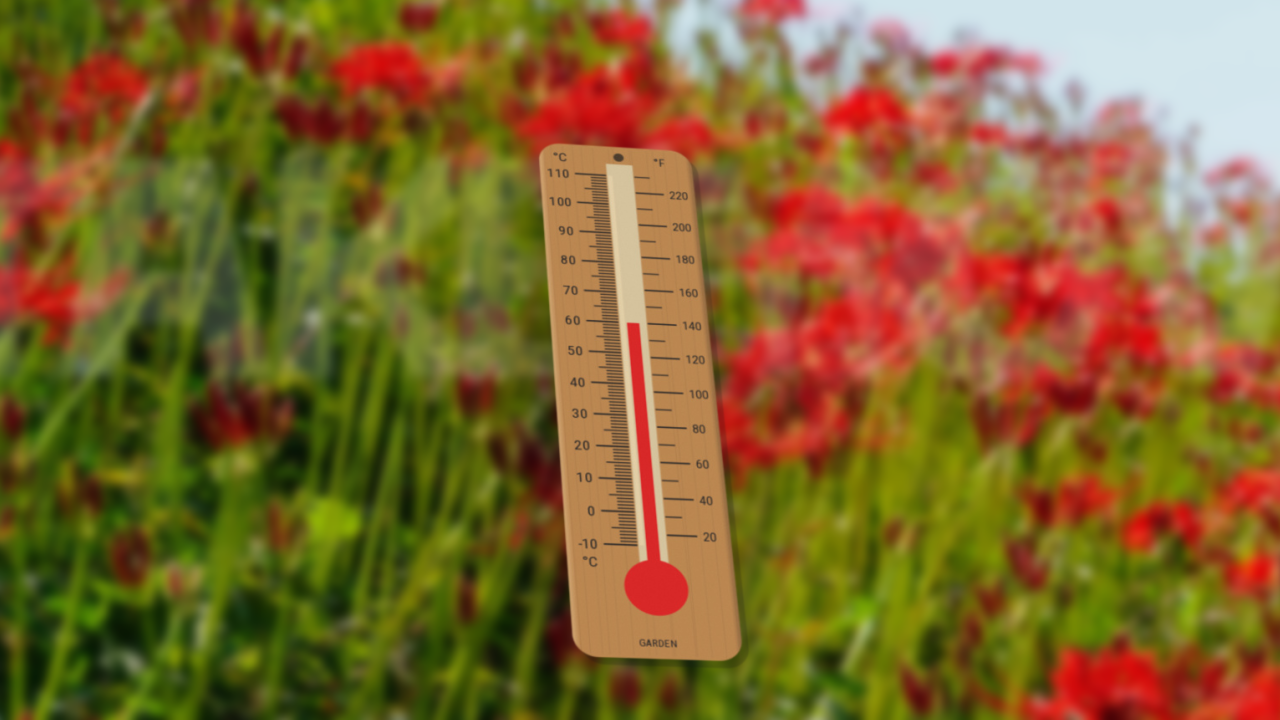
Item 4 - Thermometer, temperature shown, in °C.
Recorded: 60 °C
